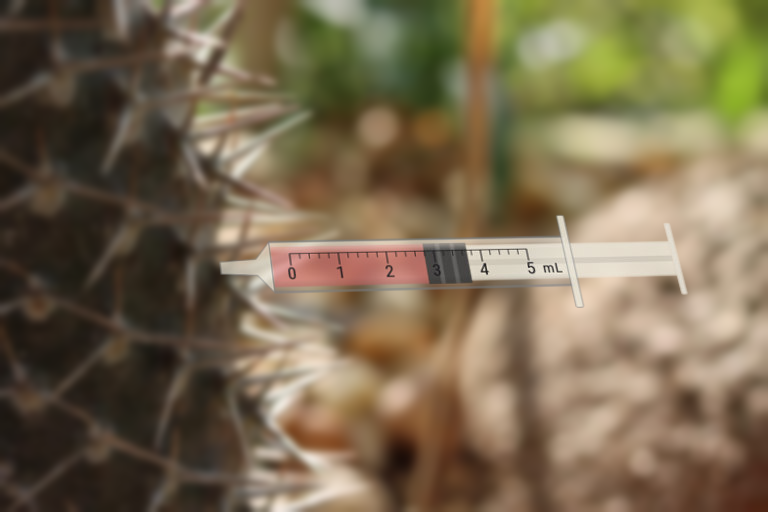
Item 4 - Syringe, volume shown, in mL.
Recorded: 2.8 mL
